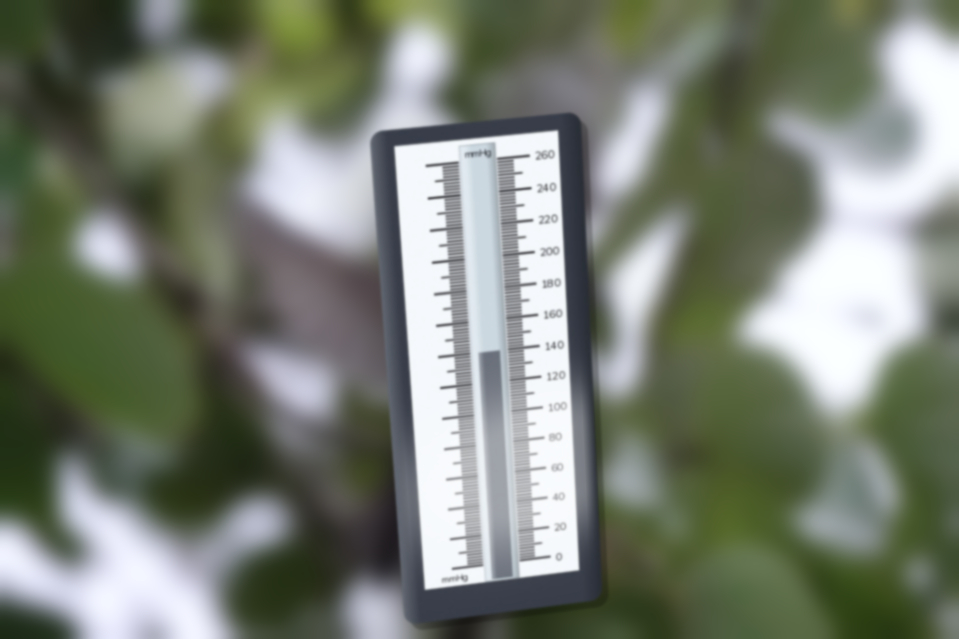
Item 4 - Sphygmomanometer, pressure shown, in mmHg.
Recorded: 140 mmHg
